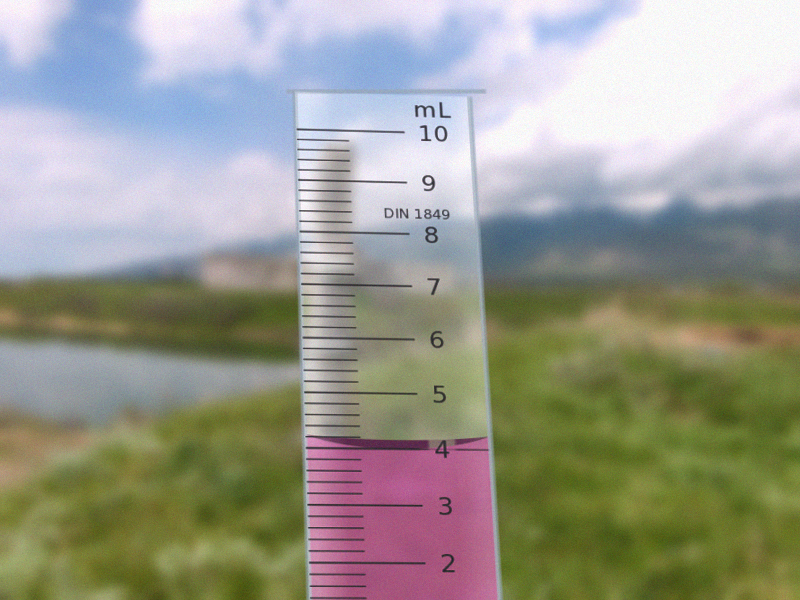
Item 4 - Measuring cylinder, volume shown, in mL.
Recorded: 4 mL
